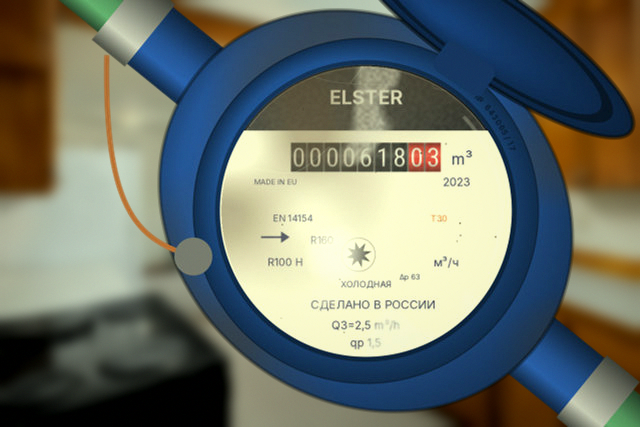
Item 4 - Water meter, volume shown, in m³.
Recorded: 618.03 m³
